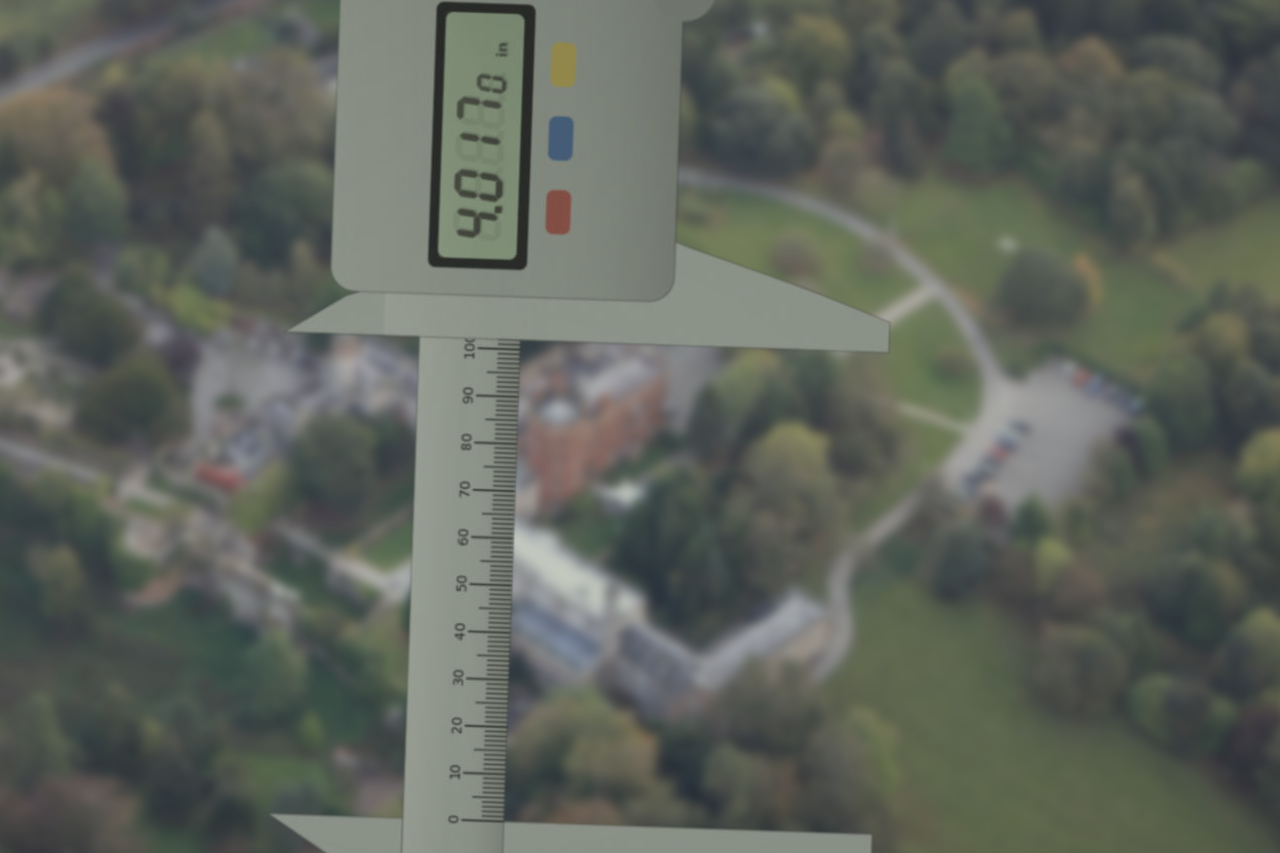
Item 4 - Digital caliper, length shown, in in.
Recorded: 4.0170 in
